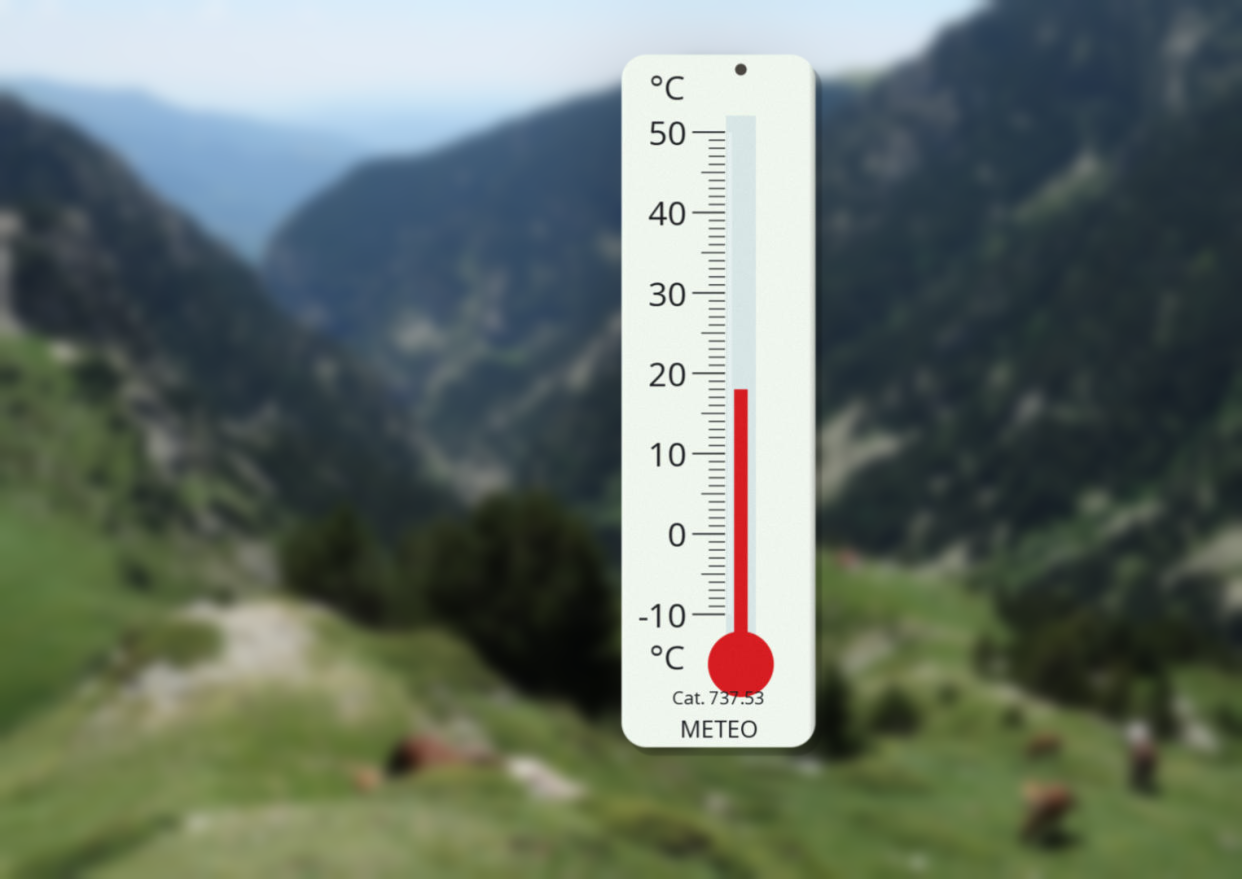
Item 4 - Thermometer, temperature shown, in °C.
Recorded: 18 °C
